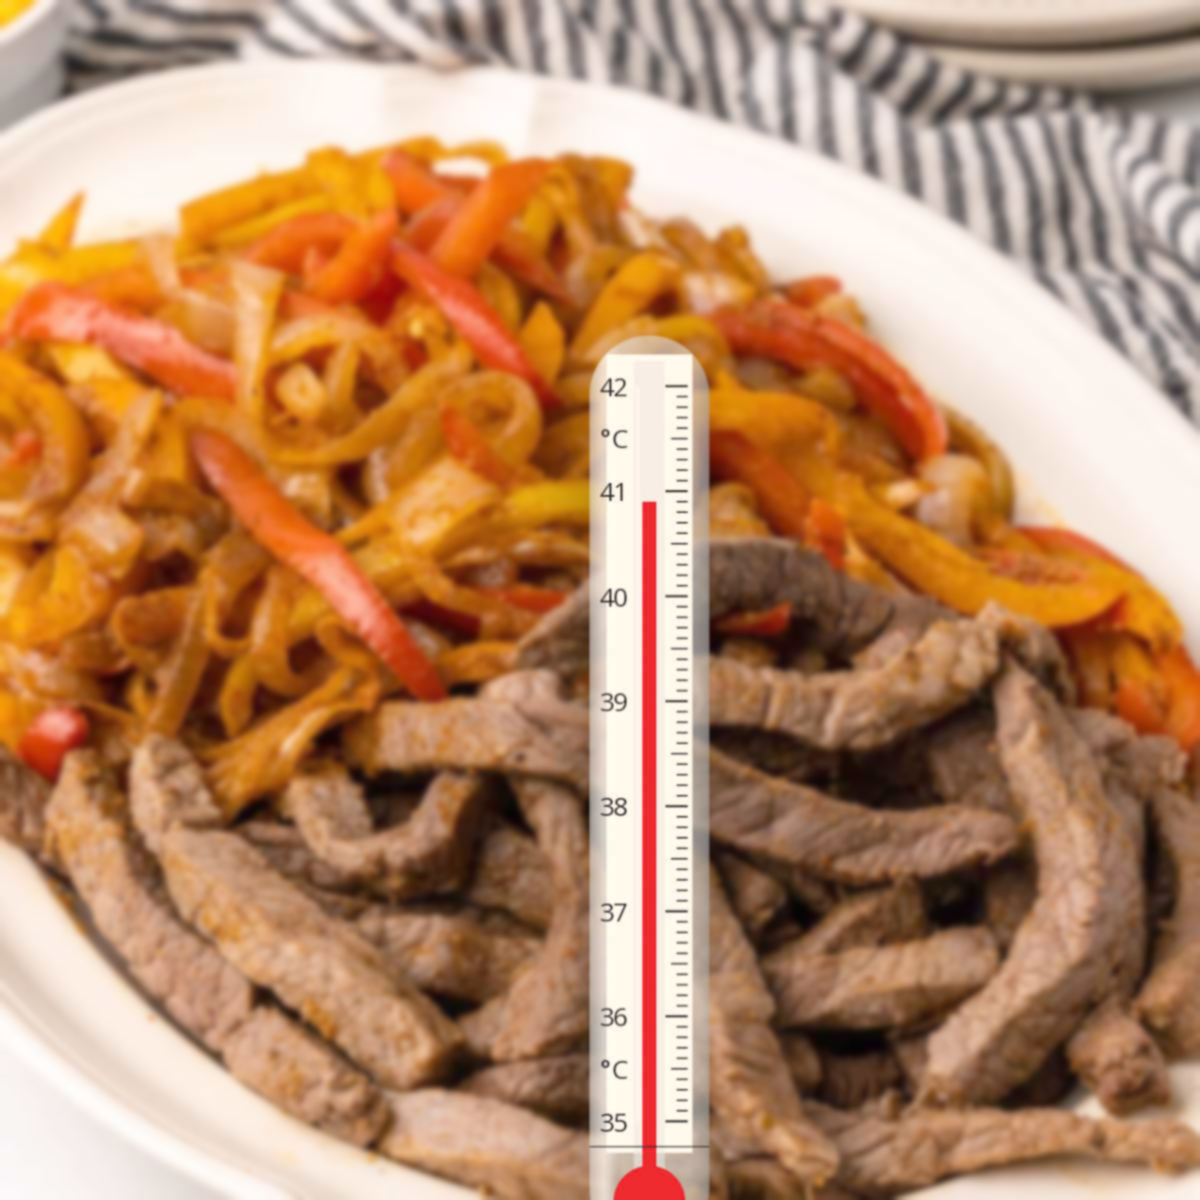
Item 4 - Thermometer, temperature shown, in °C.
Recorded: 40.9 °C
